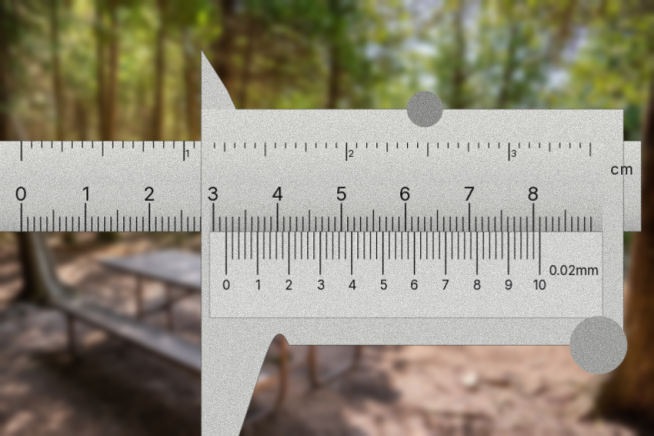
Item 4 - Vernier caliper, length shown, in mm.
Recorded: 32.0 mm
